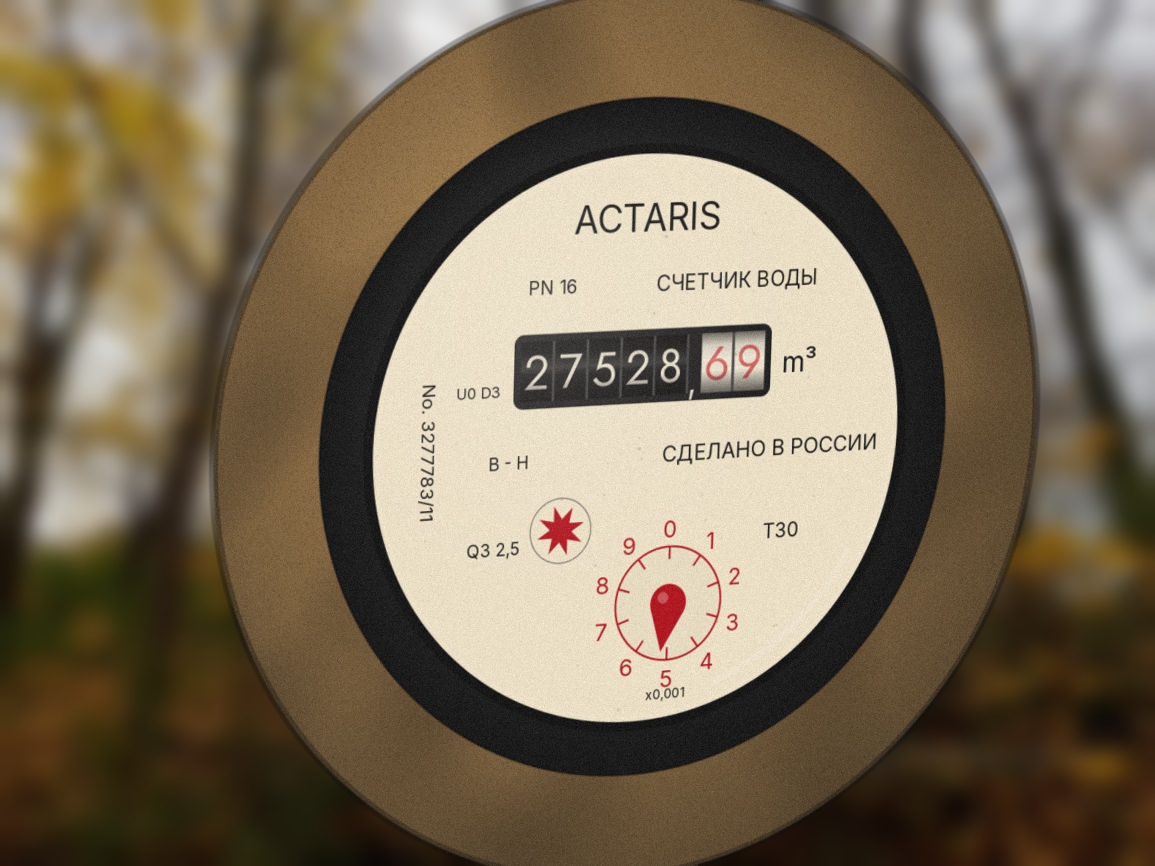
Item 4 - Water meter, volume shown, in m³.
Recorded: 27528.695 m³
